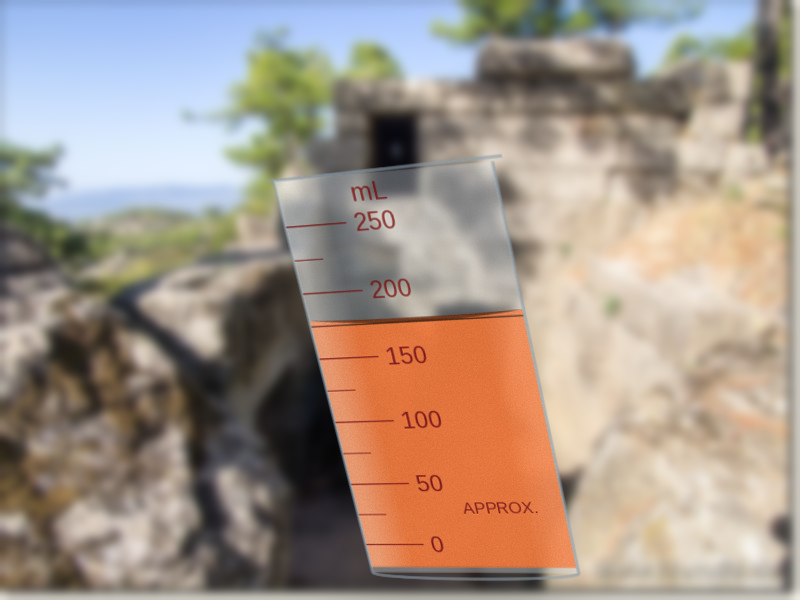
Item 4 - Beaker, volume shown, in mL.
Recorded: 175 mL
